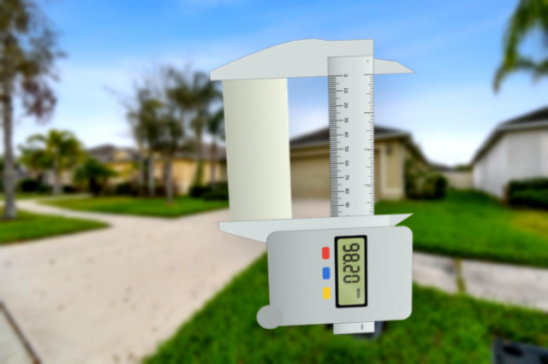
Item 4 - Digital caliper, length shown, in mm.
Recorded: 98.20 mm
